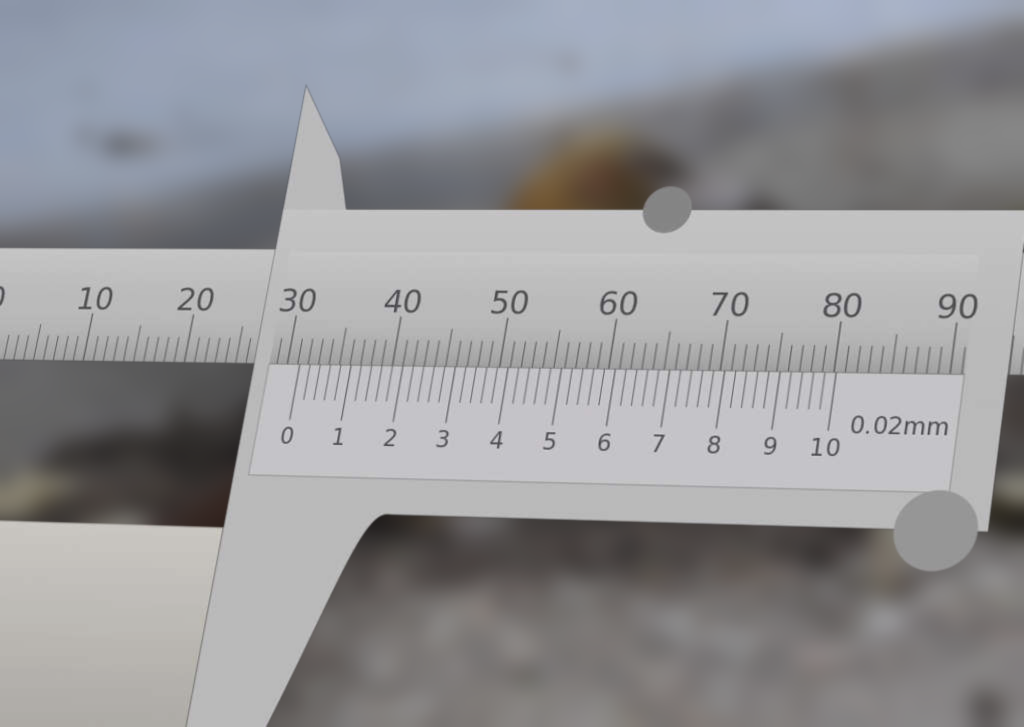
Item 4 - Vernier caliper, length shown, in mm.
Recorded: 31.2 mm
